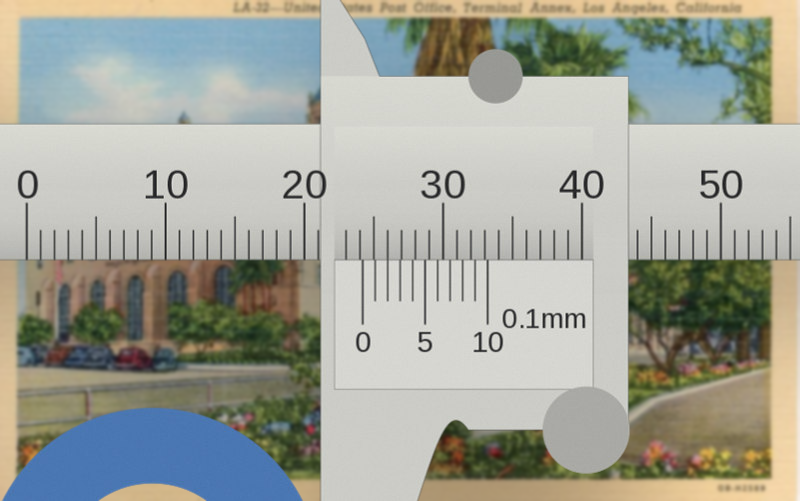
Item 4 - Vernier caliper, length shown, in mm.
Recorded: 24.2 mm
